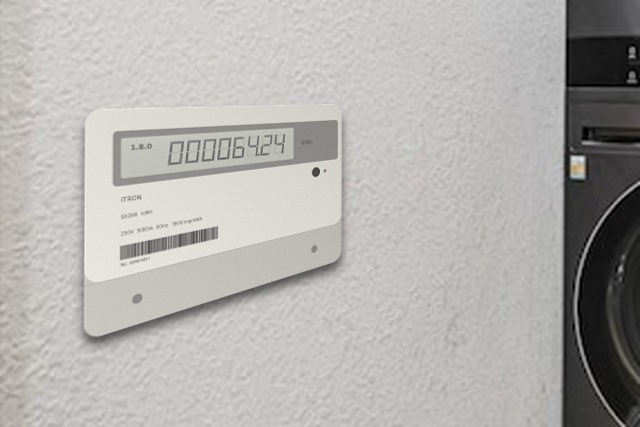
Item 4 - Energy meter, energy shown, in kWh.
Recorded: 64.24 kWh
